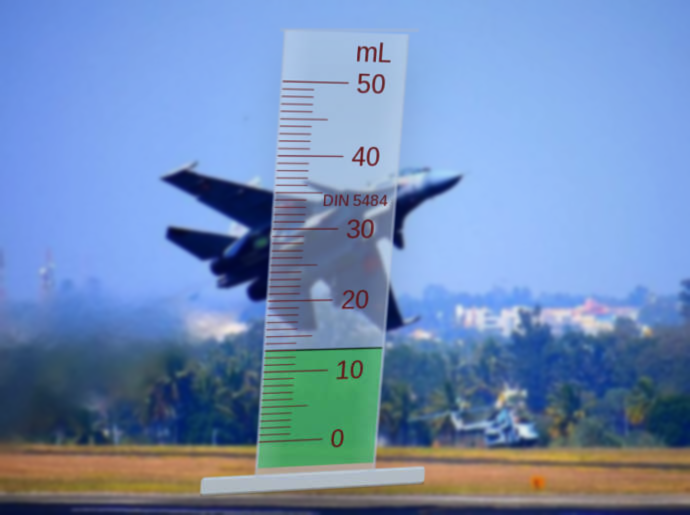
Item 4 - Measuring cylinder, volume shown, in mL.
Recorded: 13 mL
